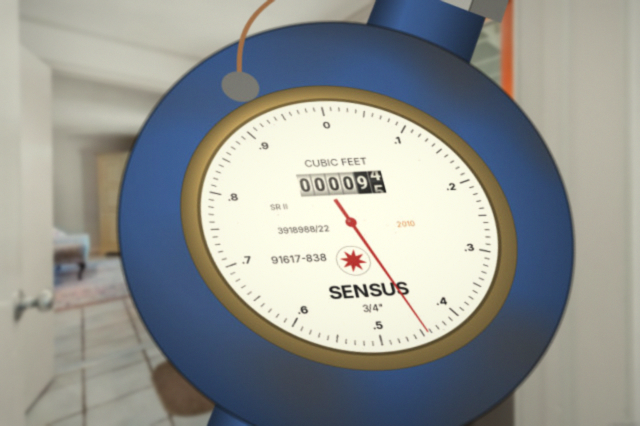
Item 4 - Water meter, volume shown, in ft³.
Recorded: 94.44 ft³
